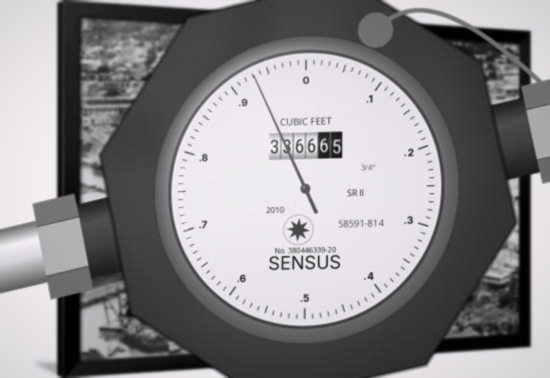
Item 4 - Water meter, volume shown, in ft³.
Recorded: 336664.93 ft³
